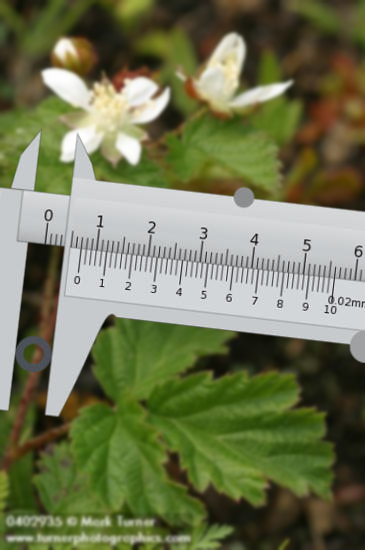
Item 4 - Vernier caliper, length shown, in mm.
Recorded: 7.0 mm
